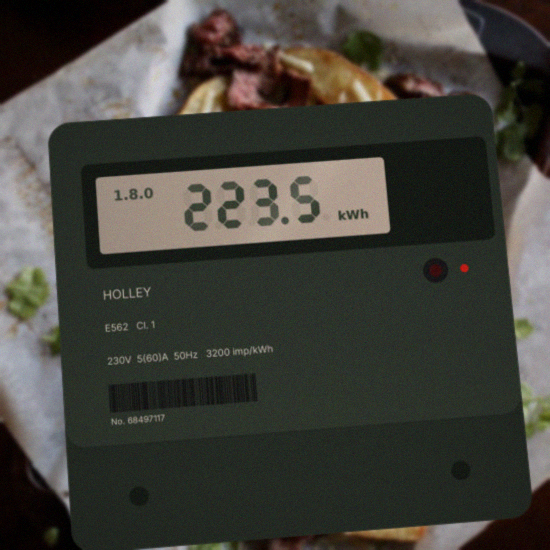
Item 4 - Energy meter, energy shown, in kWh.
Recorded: 223.5 kWh
